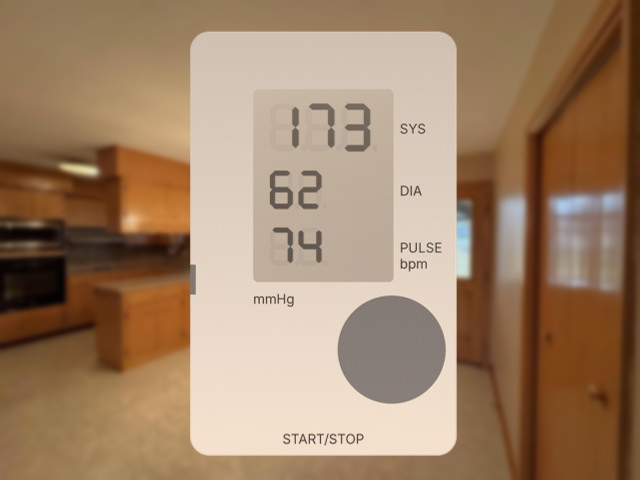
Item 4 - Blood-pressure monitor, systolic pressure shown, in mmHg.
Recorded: 173 mmHg
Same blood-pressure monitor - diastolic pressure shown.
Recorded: 62 mmHg
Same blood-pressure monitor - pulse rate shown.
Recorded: 74 bpm
